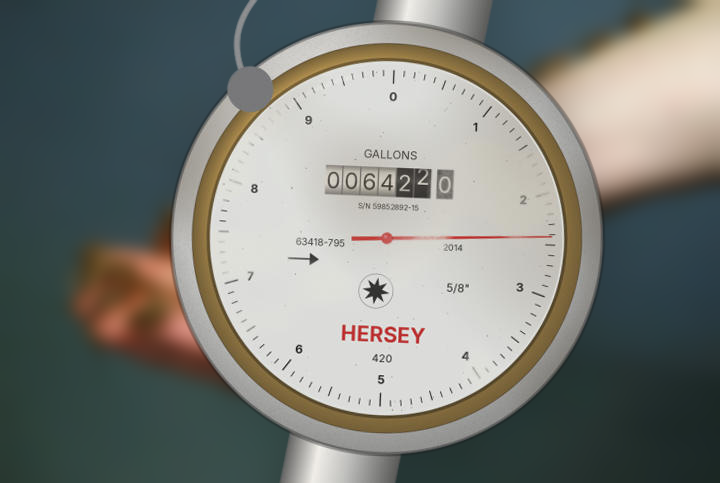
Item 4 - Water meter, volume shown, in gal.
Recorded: 64222.4 gal
